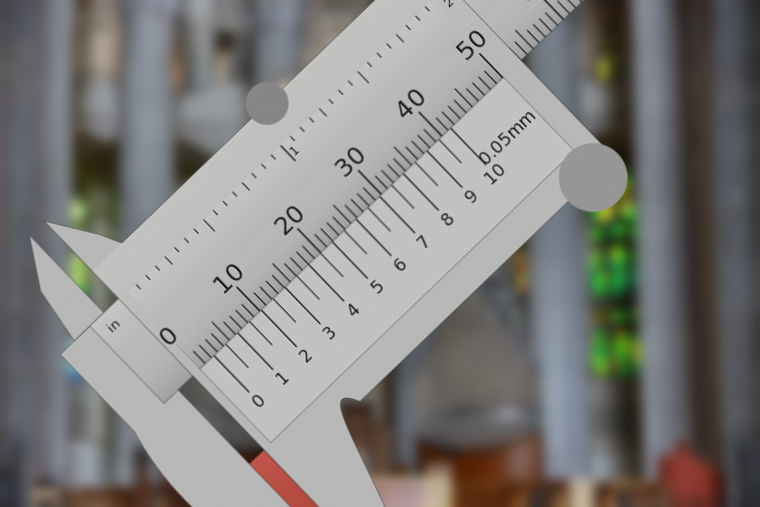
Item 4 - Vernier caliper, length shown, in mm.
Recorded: 2.4 mm
